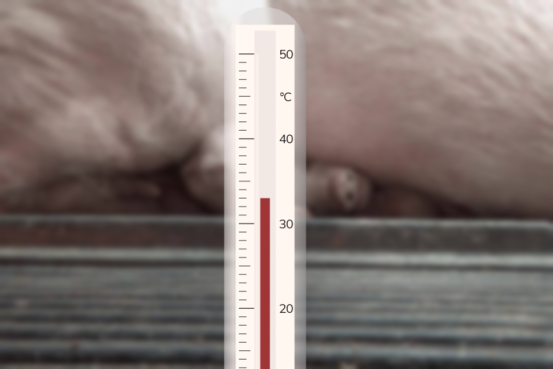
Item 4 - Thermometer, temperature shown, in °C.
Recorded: 33 °C
